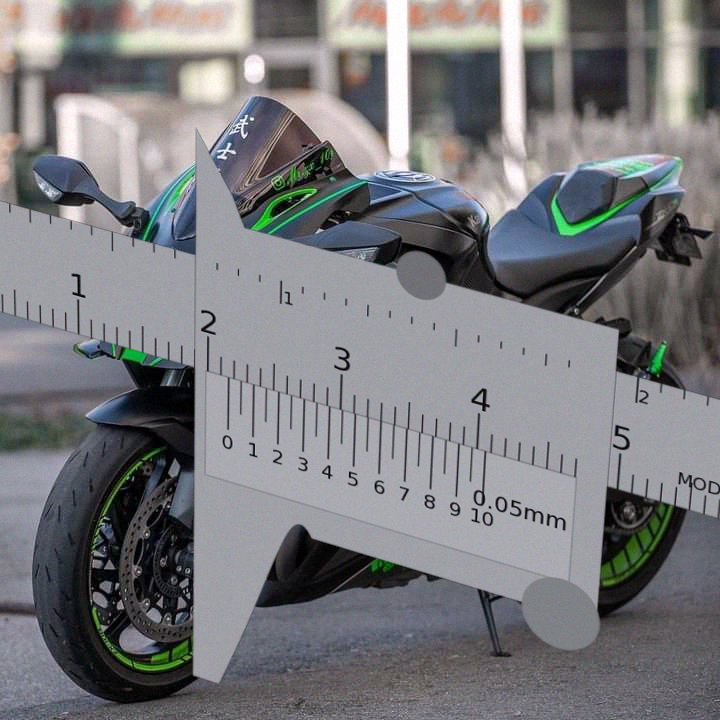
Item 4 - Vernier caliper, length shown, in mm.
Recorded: 21.6 mm
